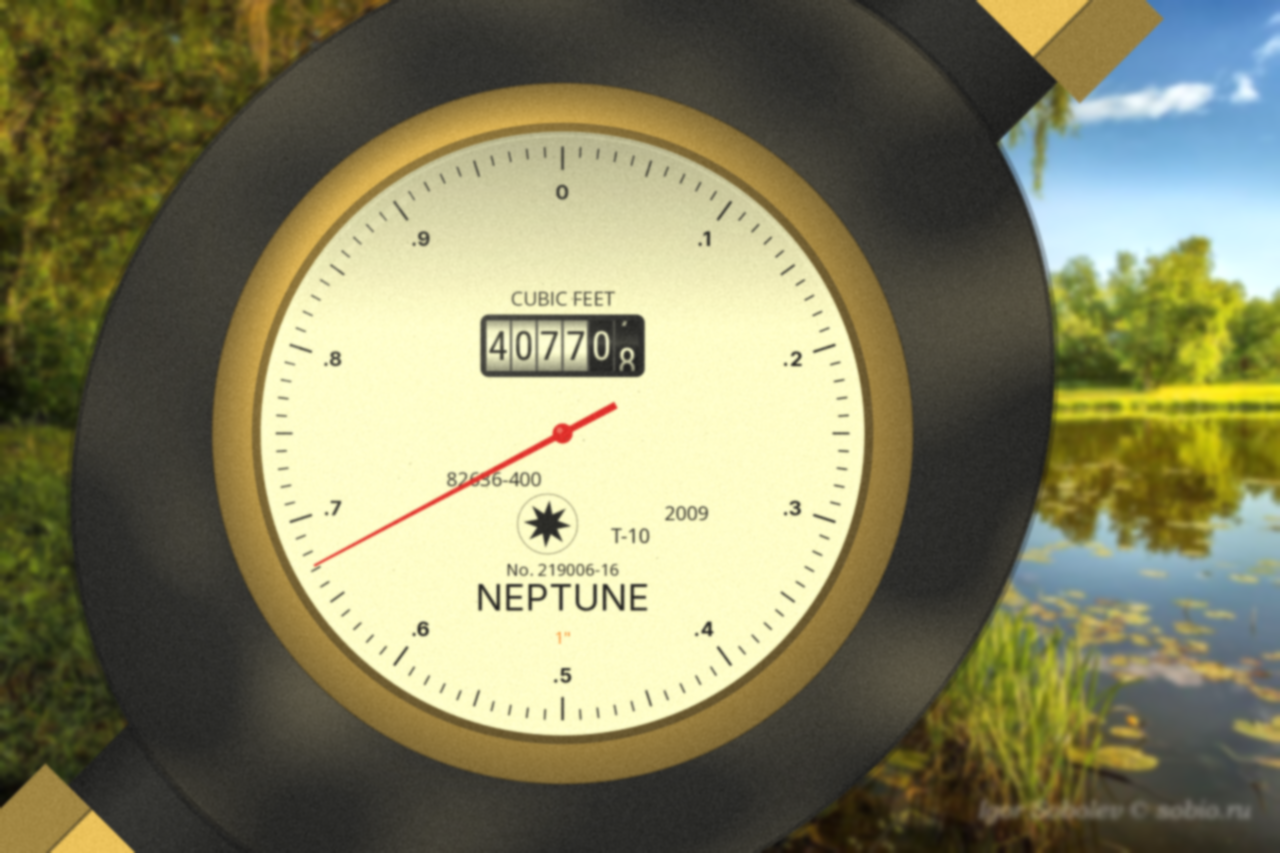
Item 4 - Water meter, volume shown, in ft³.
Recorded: 407707.67 ft³
